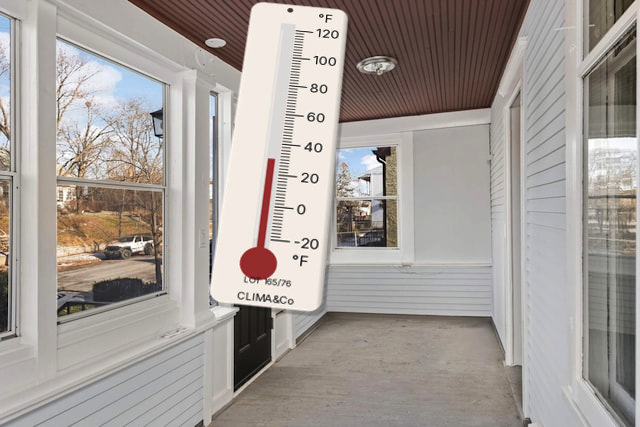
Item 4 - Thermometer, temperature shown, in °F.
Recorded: 30 °F
